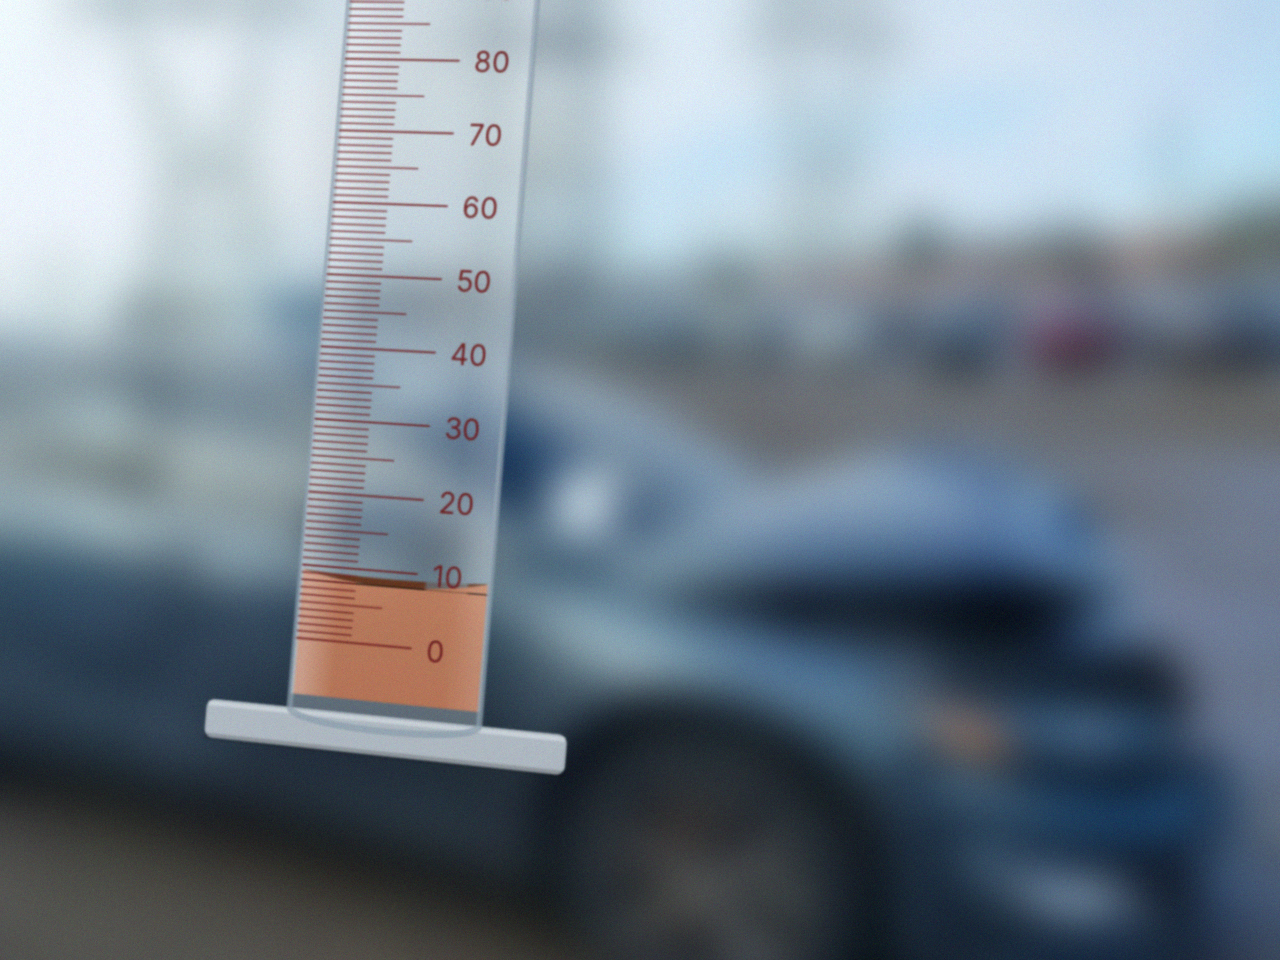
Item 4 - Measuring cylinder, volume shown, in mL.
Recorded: 8 mL
